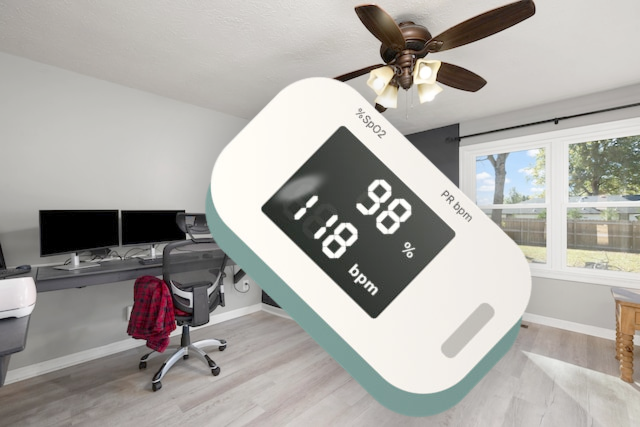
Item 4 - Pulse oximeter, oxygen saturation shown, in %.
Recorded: 98 %
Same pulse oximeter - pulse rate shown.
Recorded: 118 bpm
